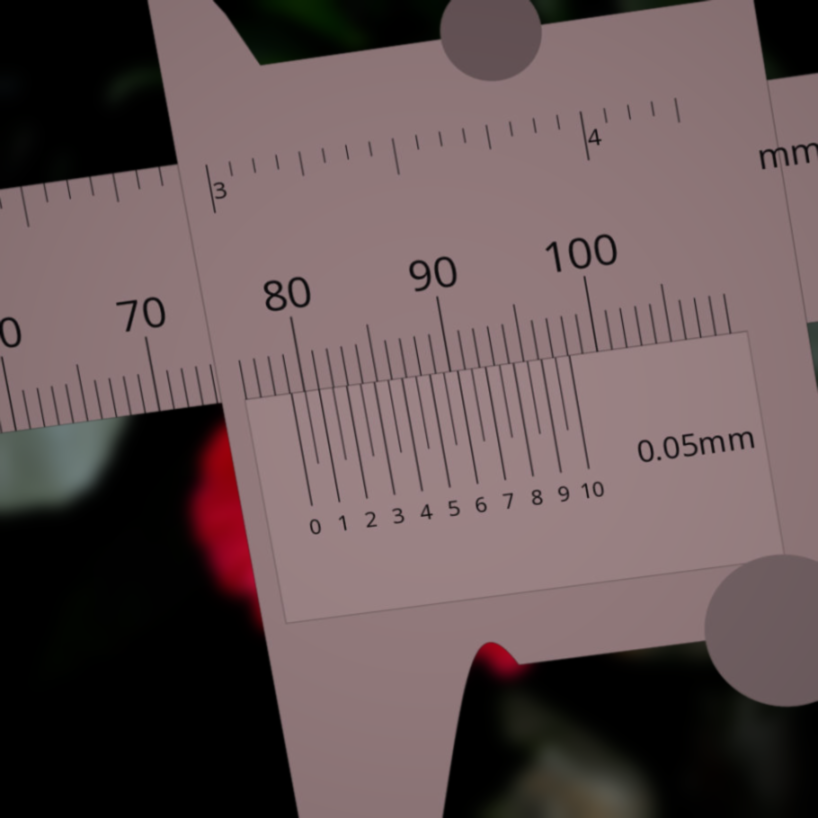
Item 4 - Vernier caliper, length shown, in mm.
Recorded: 79.1 mm
